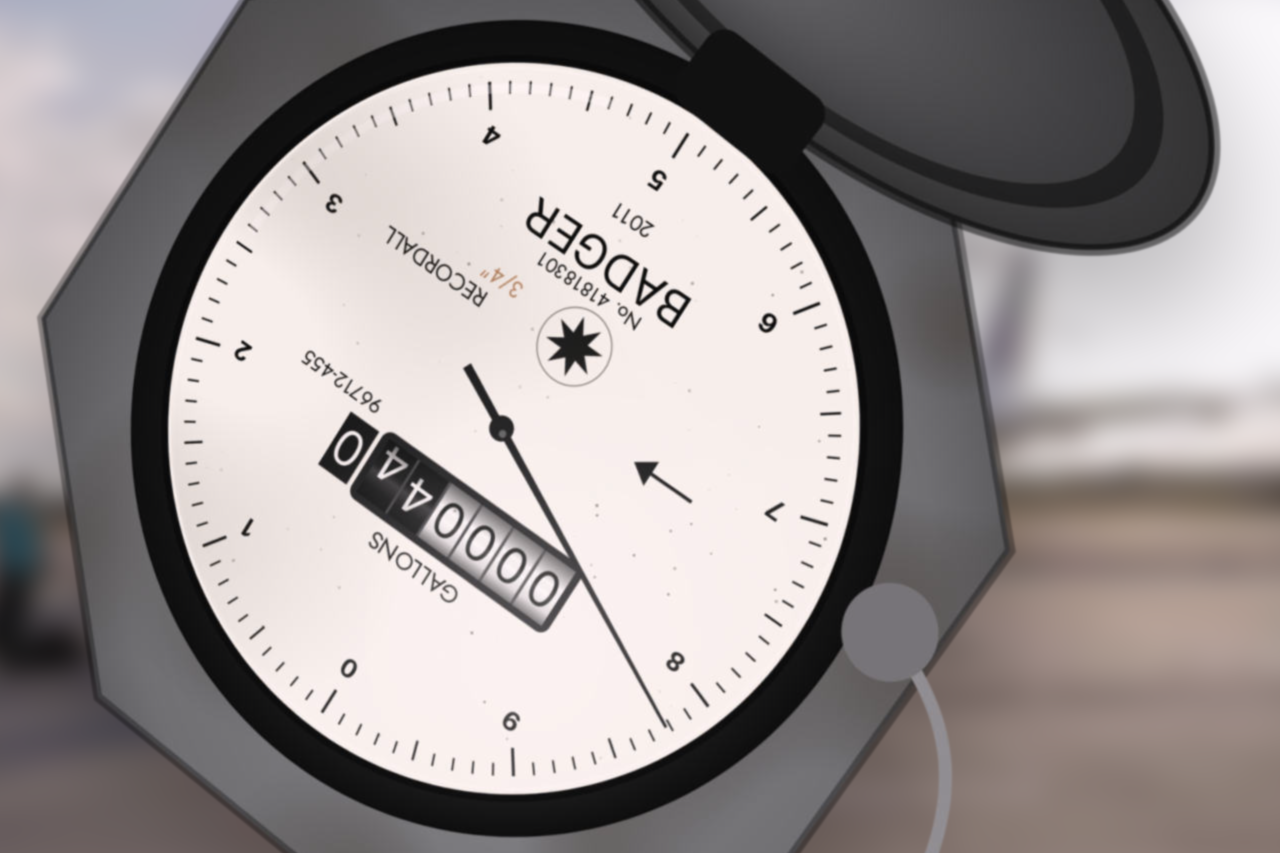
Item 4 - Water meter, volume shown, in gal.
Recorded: 438.2 gal
